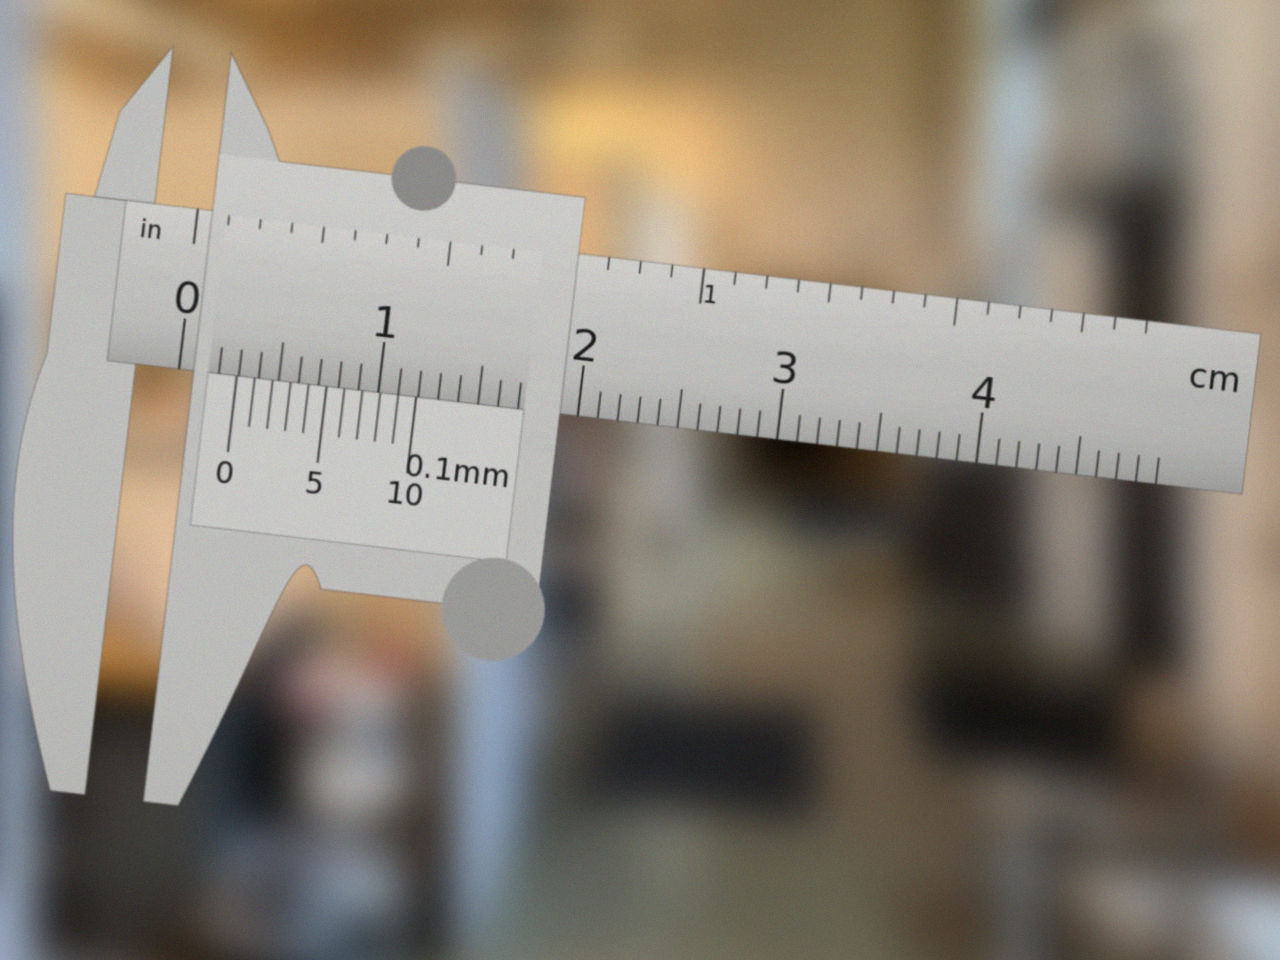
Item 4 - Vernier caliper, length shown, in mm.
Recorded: 2.9 mm
